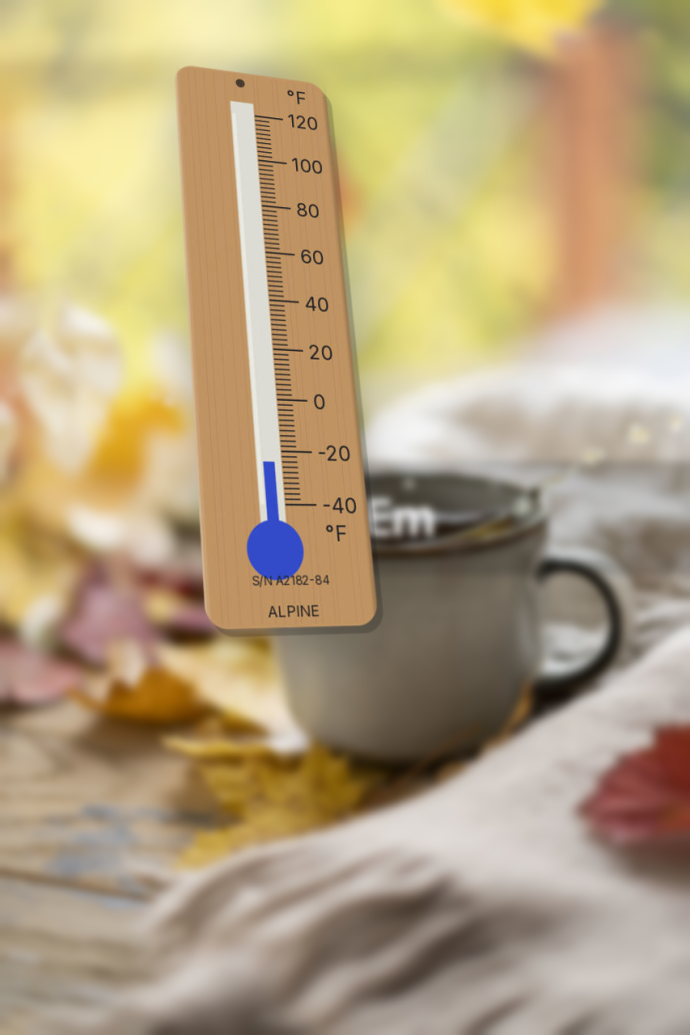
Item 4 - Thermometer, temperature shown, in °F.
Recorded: -24 °F
